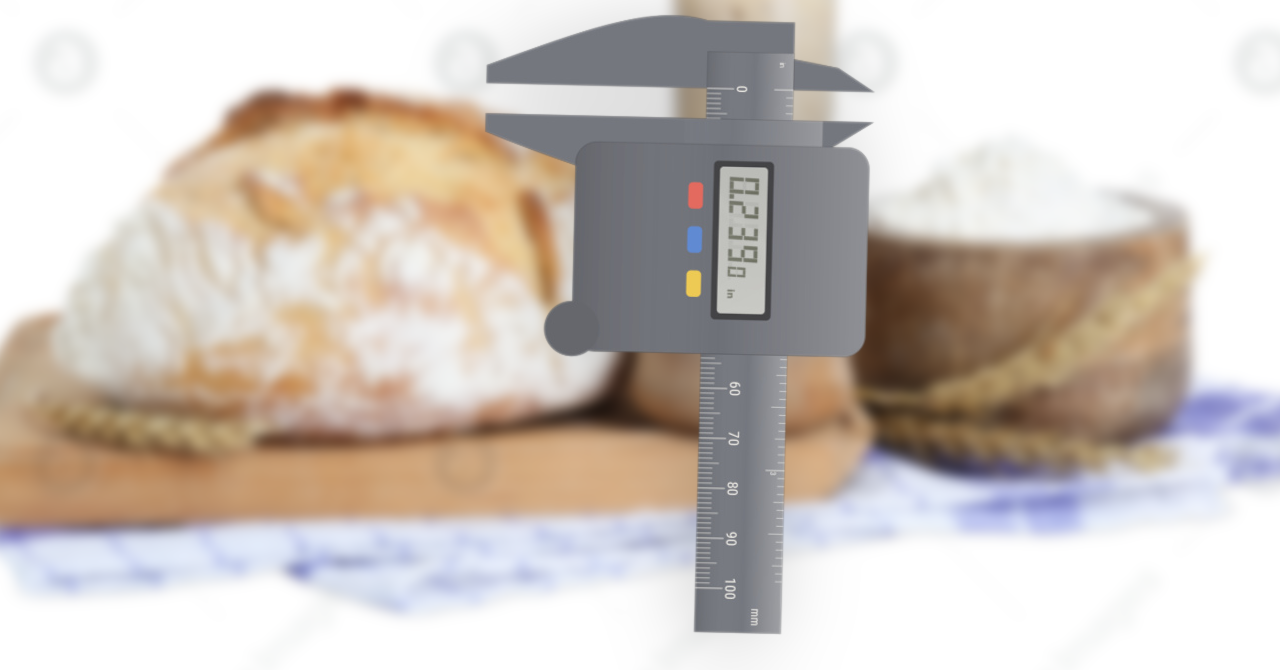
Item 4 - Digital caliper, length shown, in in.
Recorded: 0.2390 in
